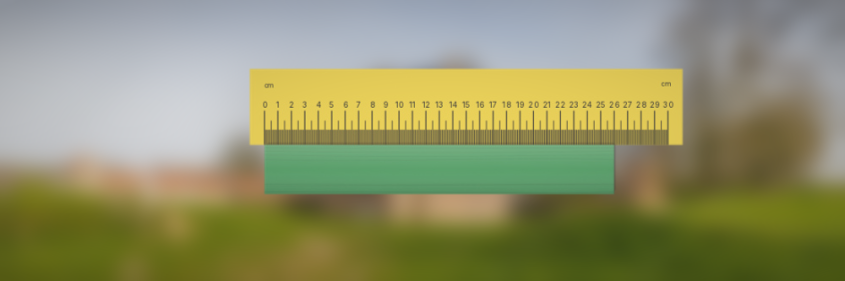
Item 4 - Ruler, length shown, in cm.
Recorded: 26 cm
